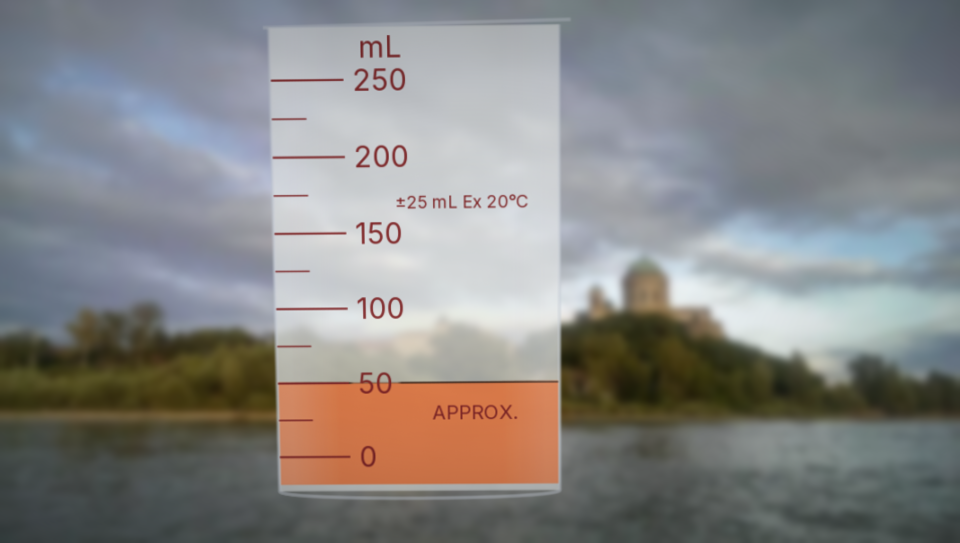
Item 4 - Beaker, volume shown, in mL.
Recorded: 50 mL
